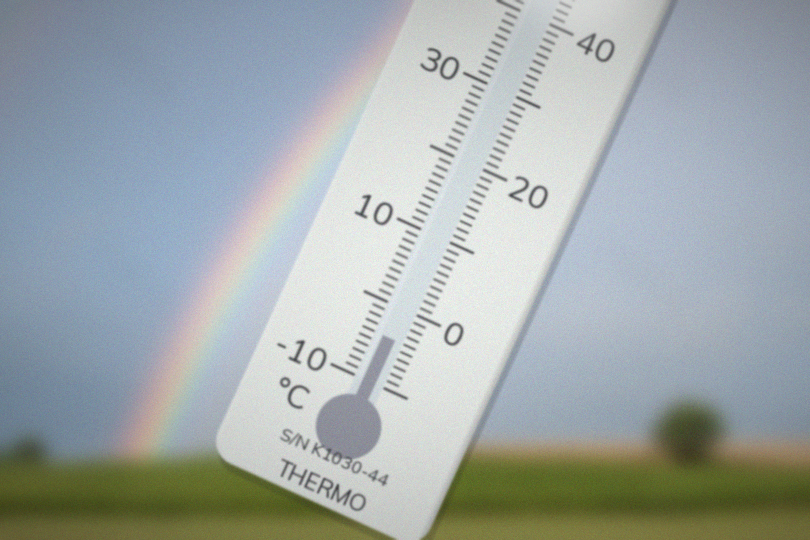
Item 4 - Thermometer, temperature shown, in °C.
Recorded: -4 °C
